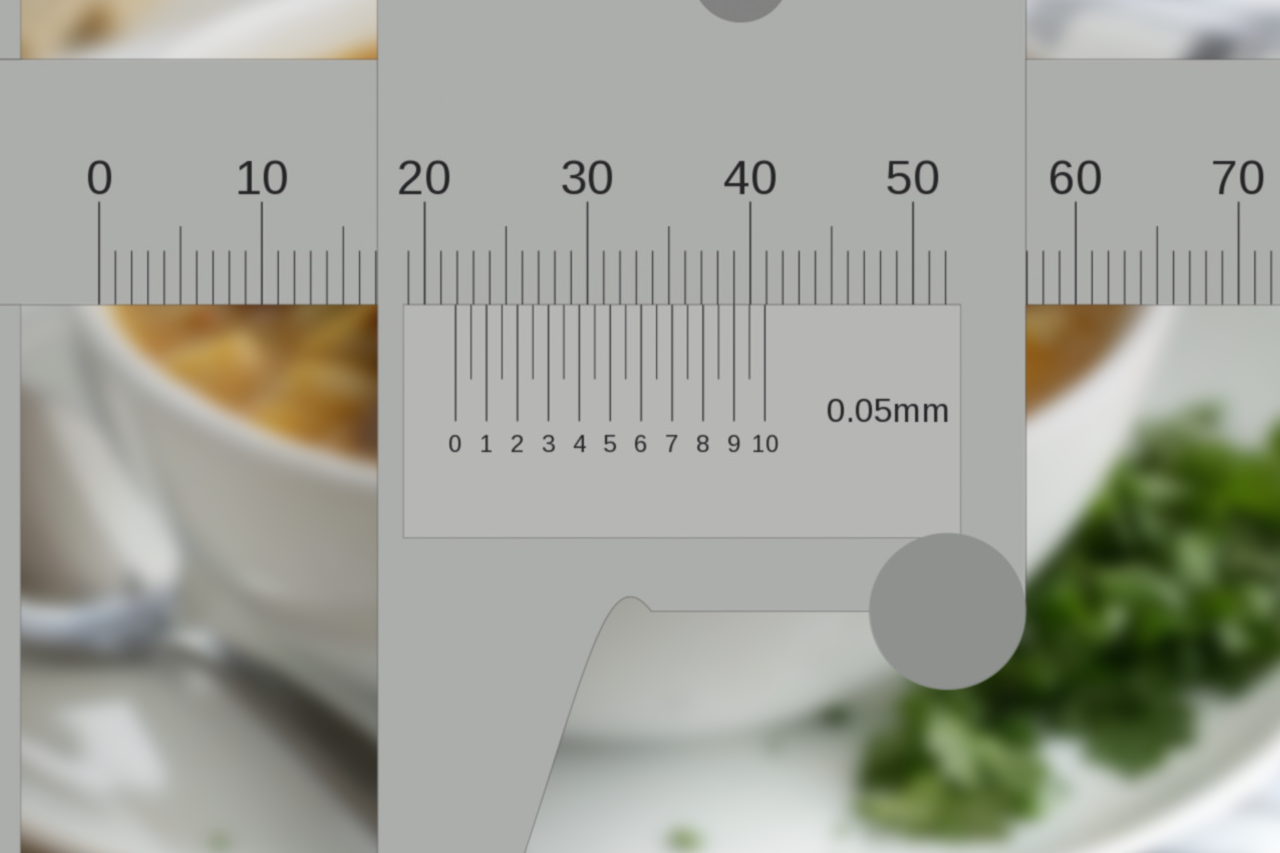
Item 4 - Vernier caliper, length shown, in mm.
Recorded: 21.9 mm
